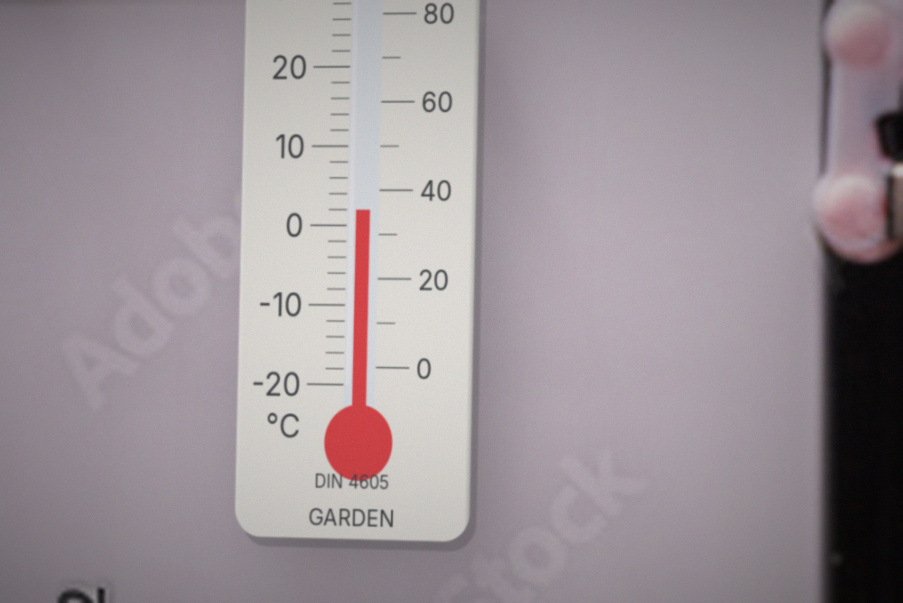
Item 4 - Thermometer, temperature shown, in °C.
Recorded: 2 °C
